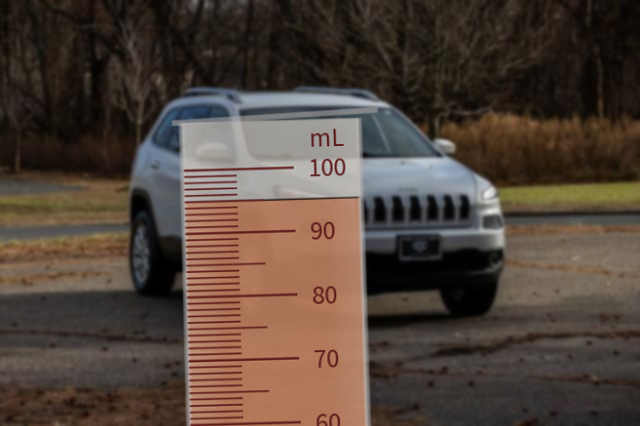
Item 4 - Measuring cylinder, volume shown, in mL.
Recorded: 95 mL
